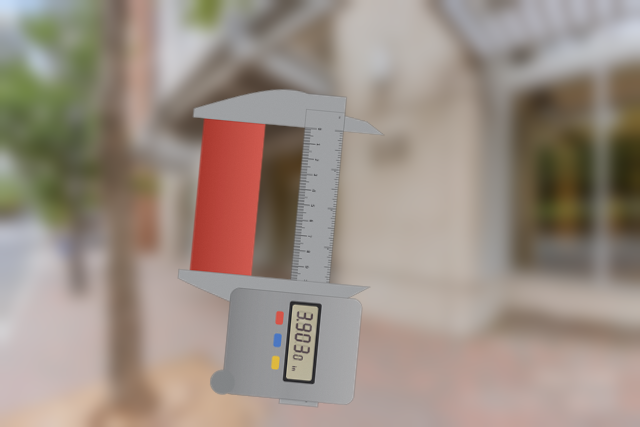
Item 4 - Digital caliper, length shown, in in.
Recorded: 3.9030 in
